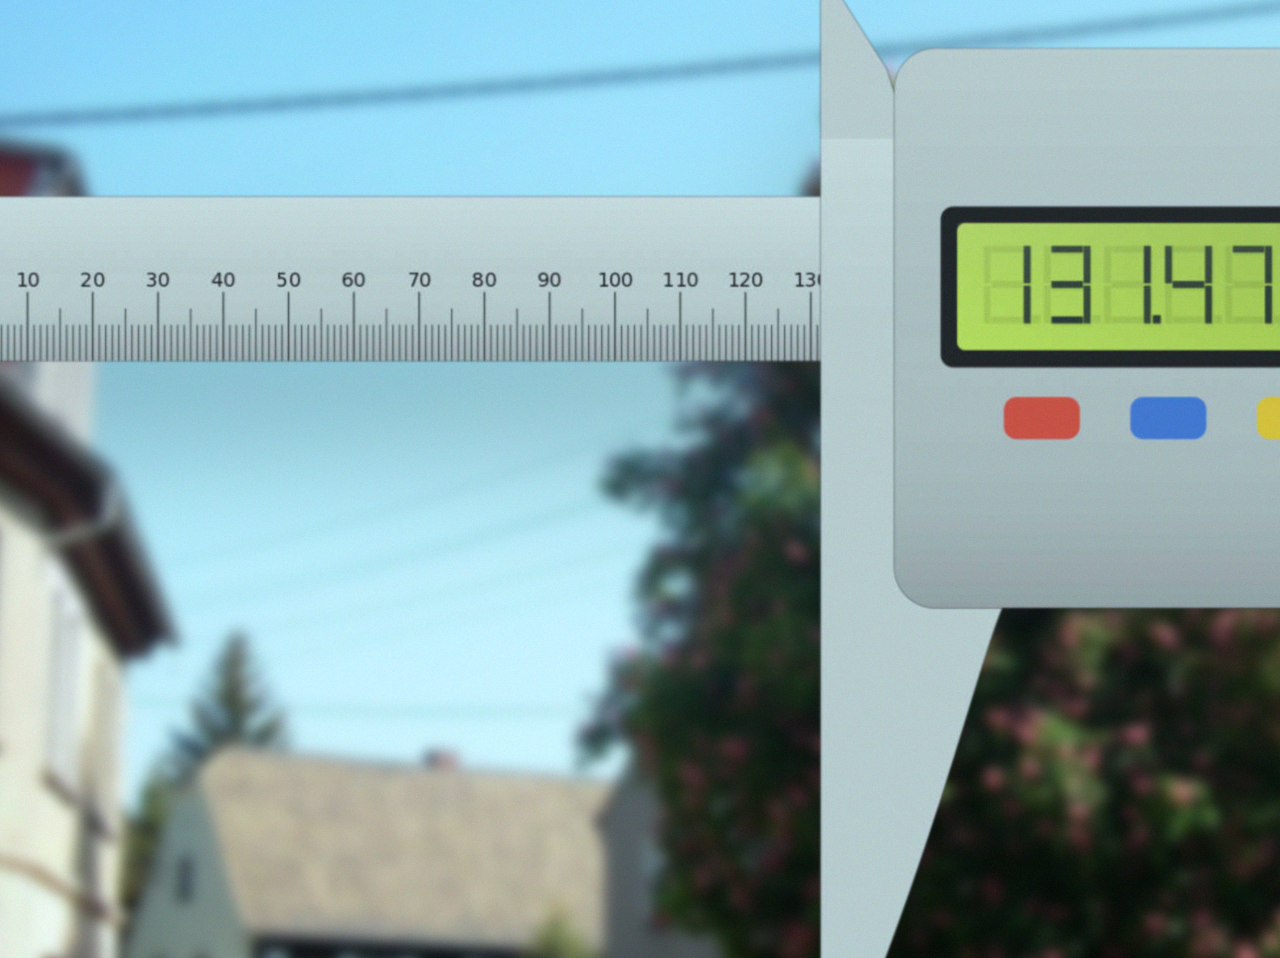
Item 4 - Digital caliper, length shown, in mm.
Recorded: 131.47 mm
